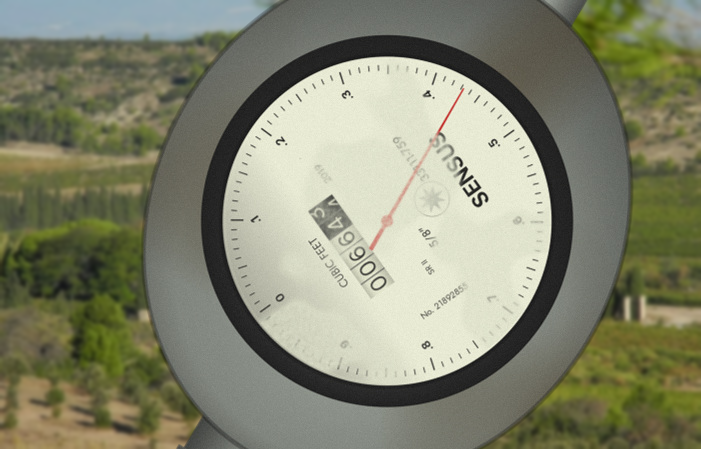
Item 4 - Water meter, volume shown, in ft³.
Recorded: 6643.43 ft³
